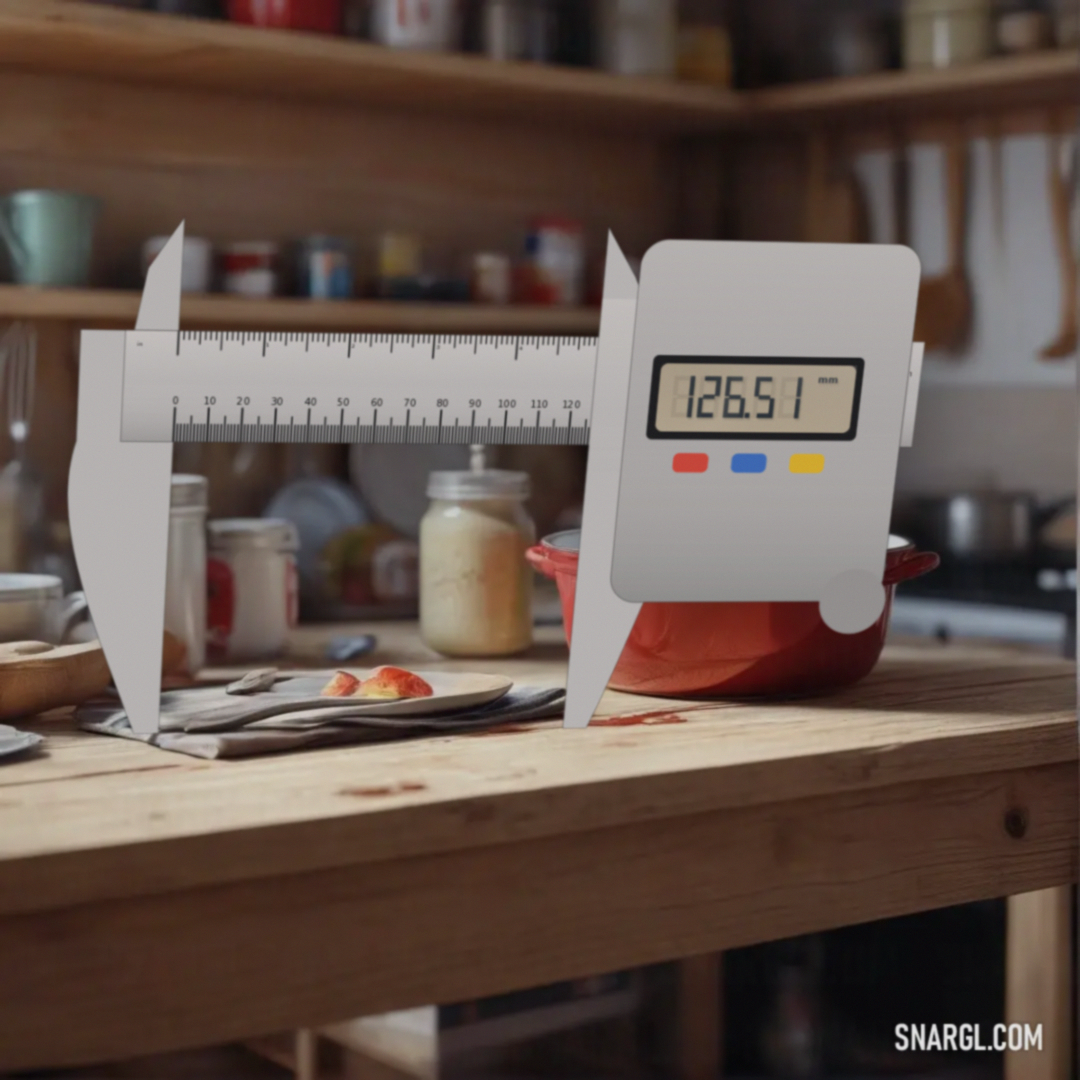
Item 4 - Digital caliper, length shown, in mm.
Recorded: 126.51 mm
